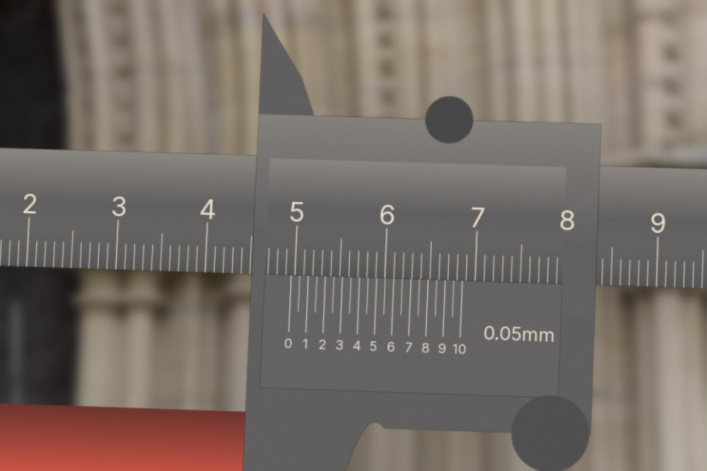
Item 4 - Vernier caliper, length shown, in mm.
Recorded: 49.6 mm
